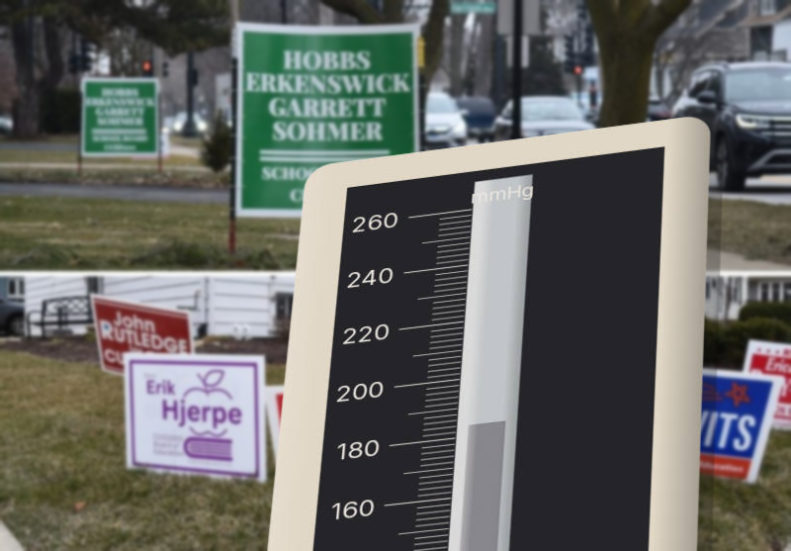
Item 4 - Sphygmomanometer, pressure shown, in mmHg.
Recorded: 184 mmHg
